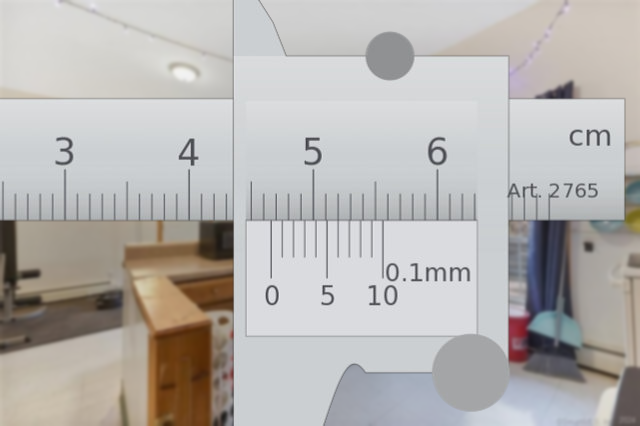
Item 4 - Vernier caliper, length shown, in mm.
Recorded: 46.6 mm
